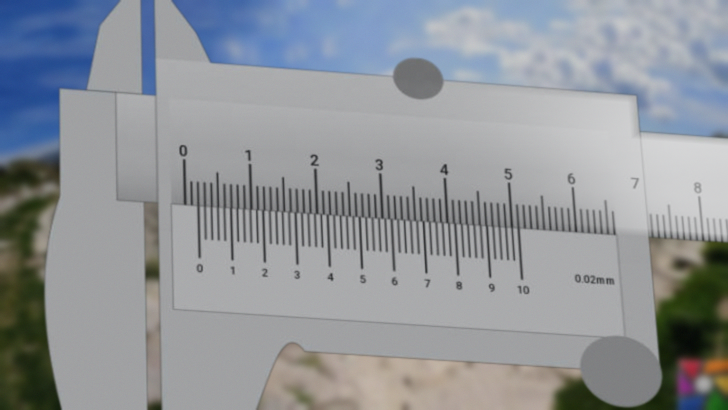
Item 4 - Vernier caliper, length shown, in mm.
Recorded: 2.0 mm
